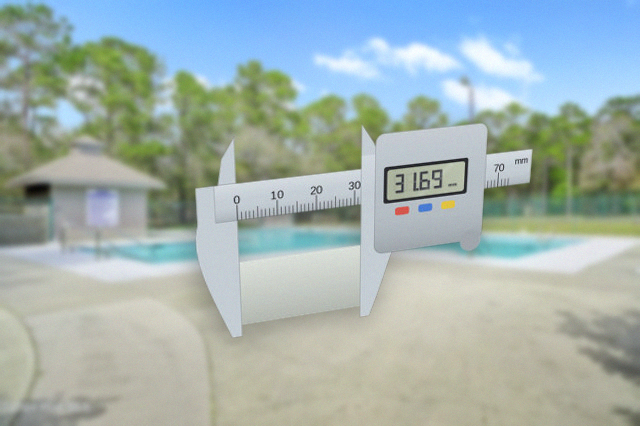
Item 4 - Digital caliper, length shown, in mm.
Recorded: 31.69 mm
